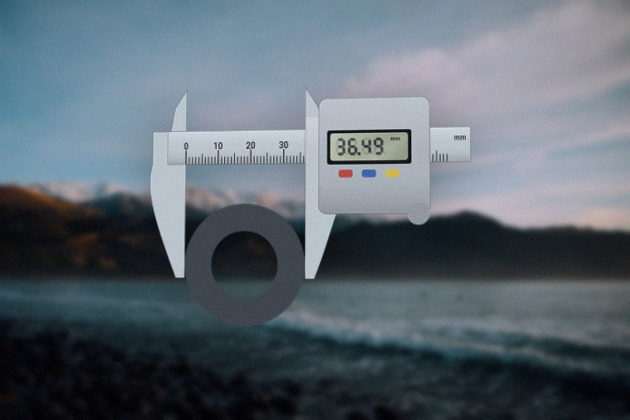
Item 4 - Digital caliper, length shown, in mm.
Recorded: 36.49 mm
